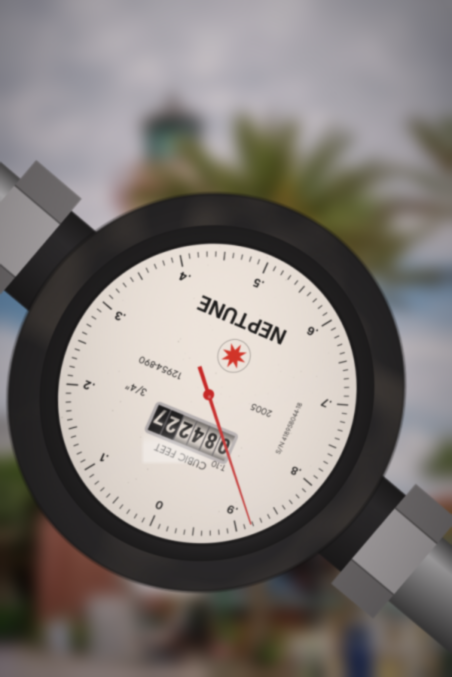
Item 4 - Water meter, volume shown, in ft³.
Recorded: 84226.88 ft³
